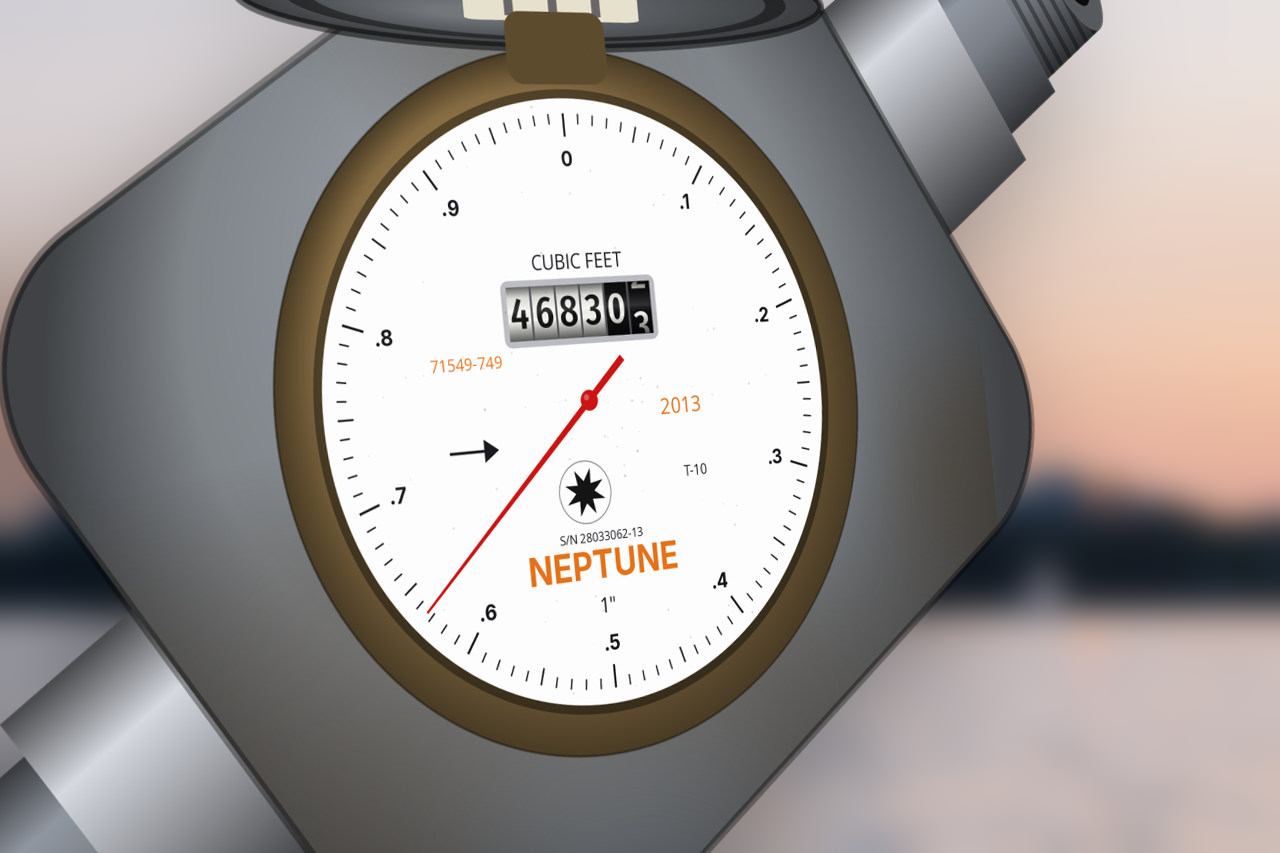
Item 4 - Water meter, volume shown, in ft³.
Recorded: 468302.63 ft³
